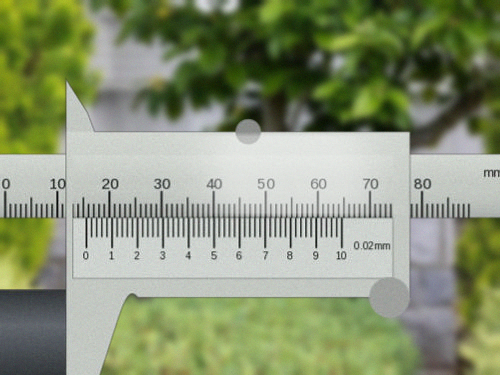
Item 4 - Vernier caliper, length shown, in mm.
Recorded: 15.6 mm
